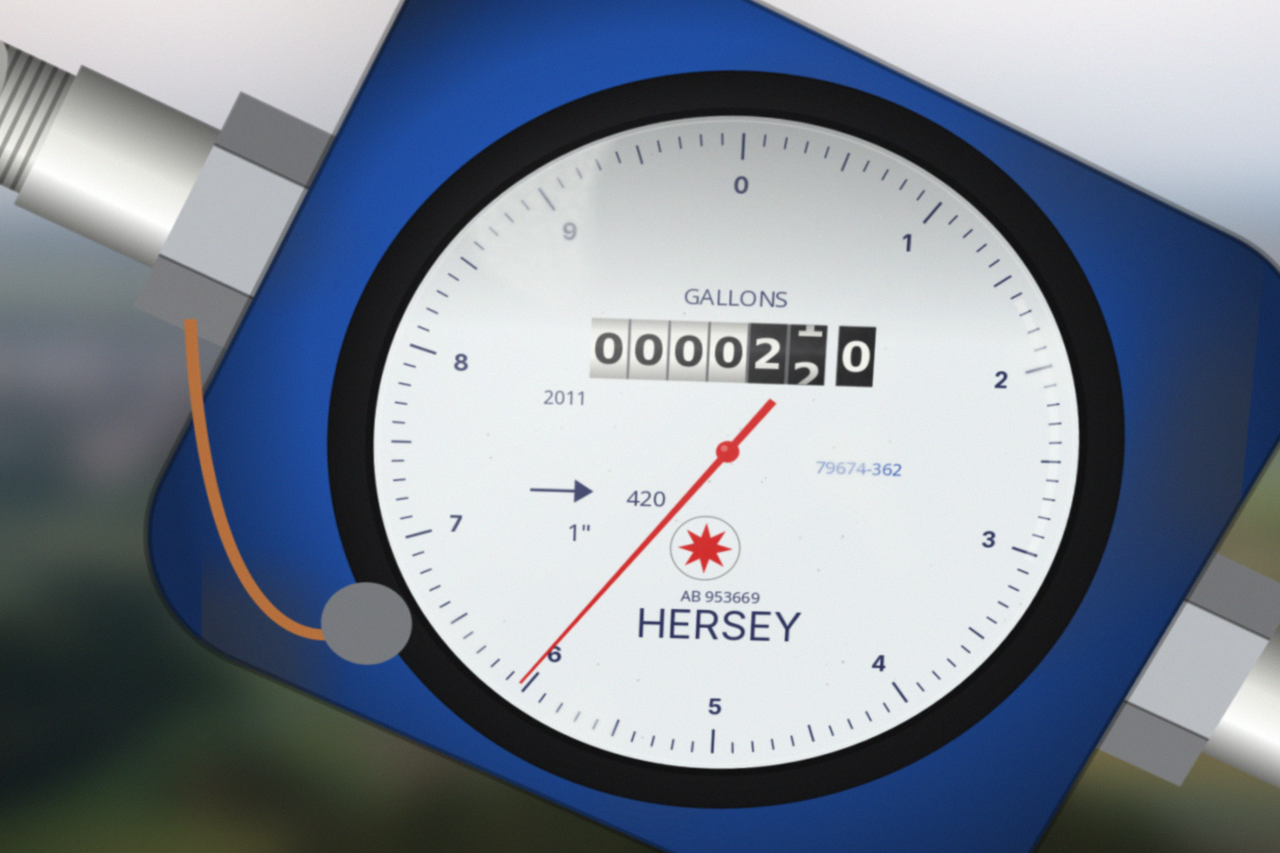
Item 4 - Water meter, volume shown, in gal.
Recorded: 216.0 gal
